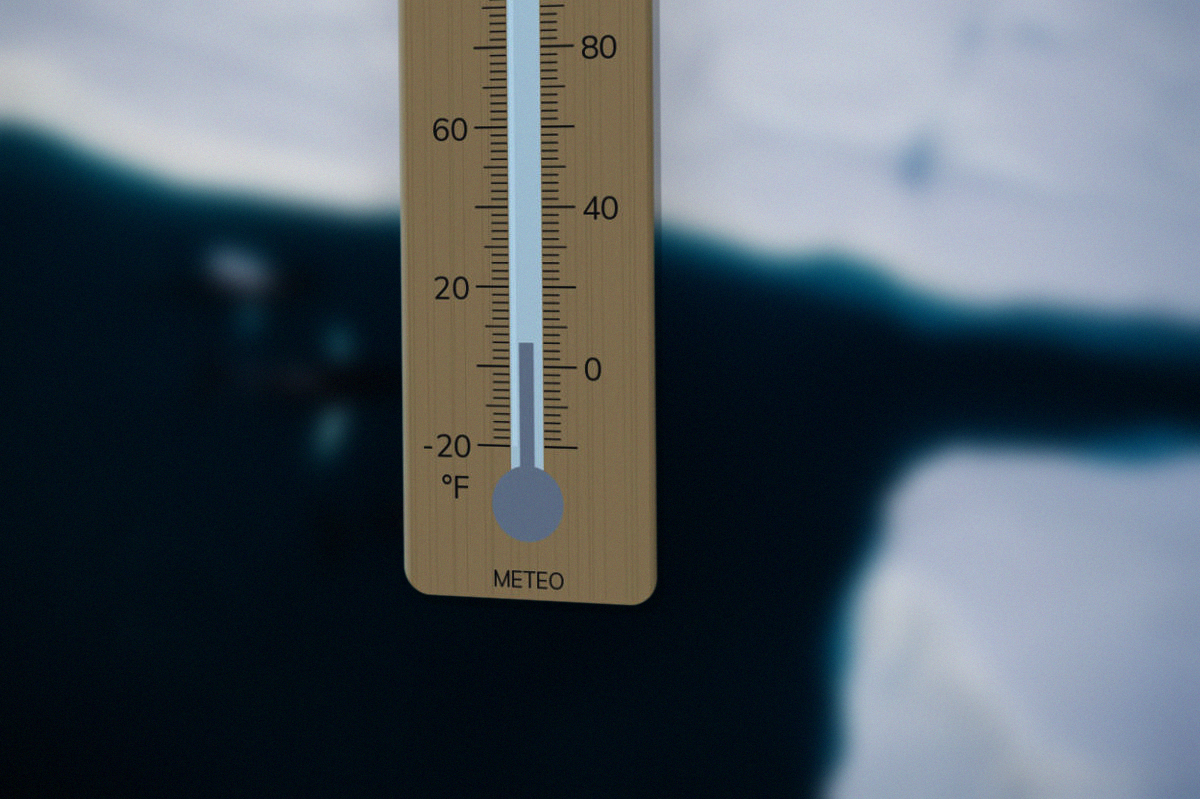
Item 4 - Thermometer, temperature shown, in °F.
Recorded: 6 °F
